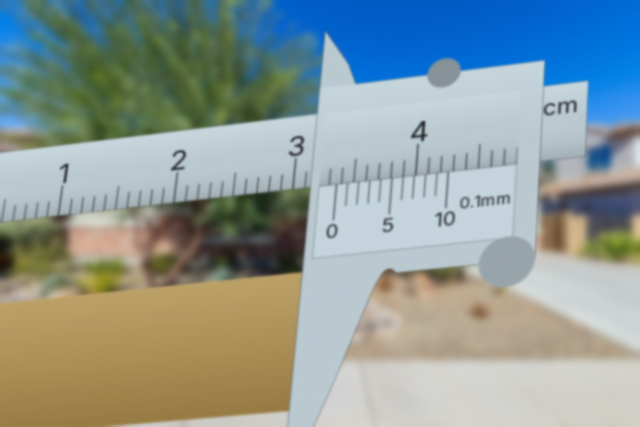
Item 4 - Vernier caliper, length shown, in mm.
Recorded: 33.6 mm
